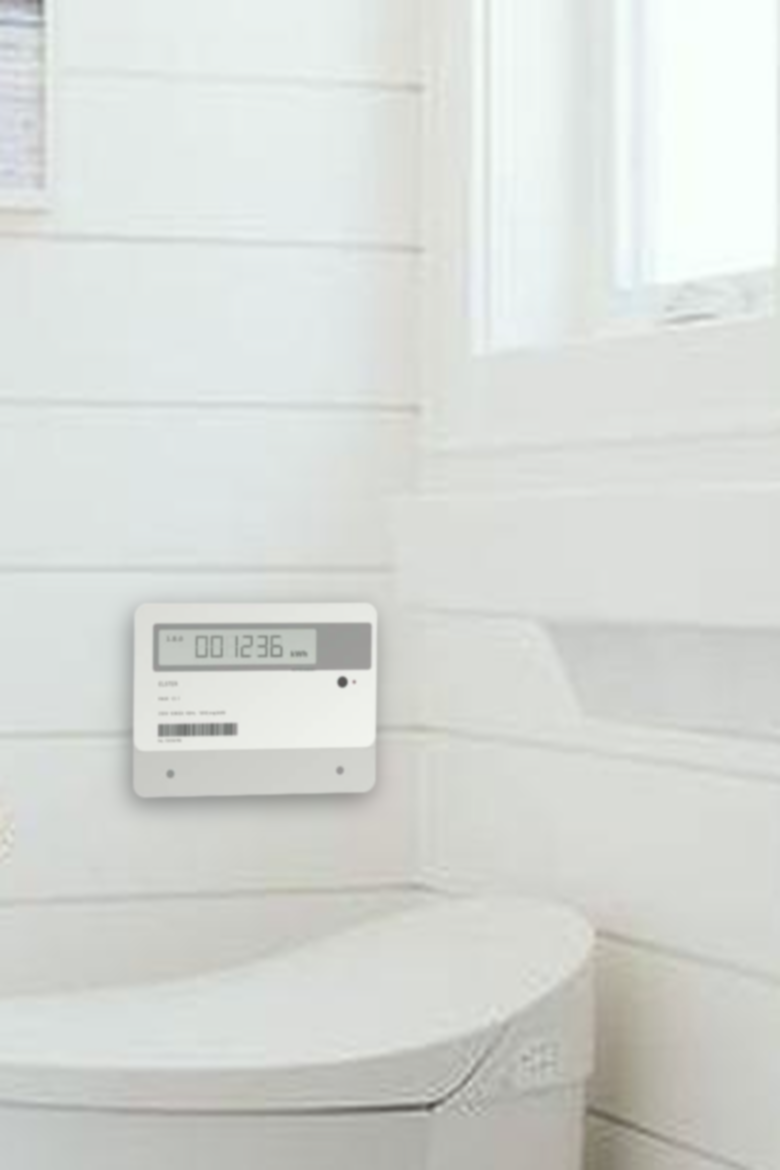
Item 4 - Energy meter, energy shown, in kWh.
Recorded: 1236 kWh
